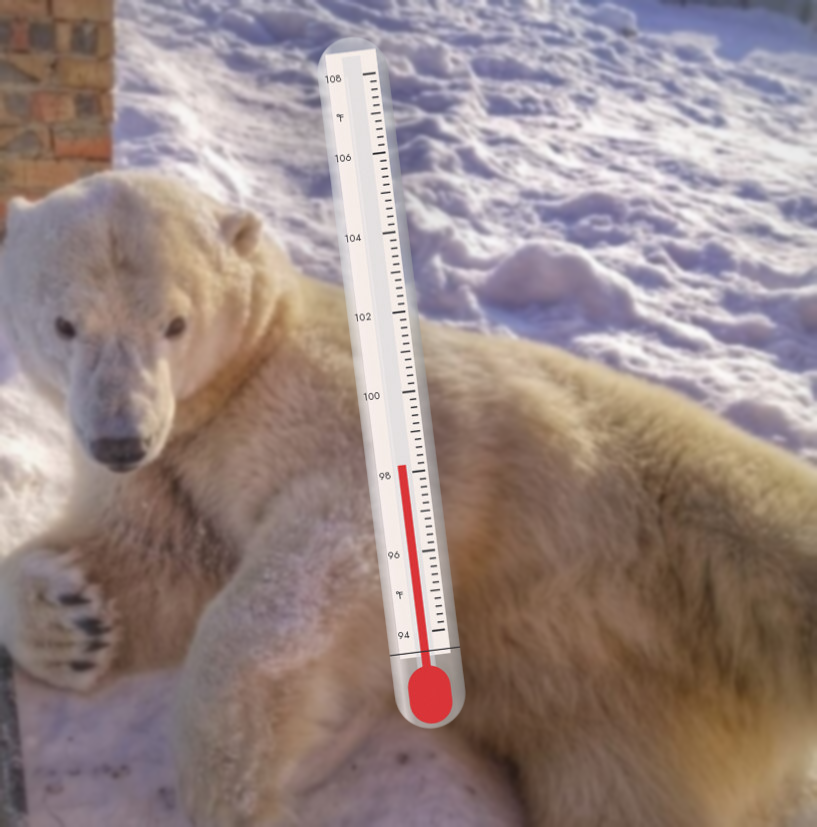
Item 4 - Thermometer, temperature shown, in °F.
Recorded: 98.2 °F
